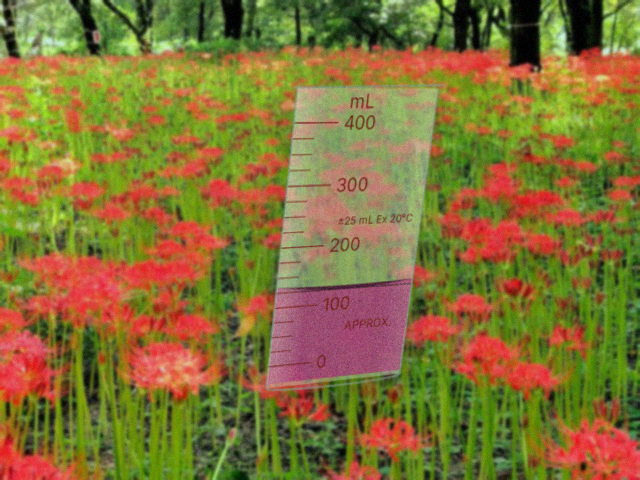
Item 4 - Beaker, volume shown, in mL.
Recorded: 125 mL
